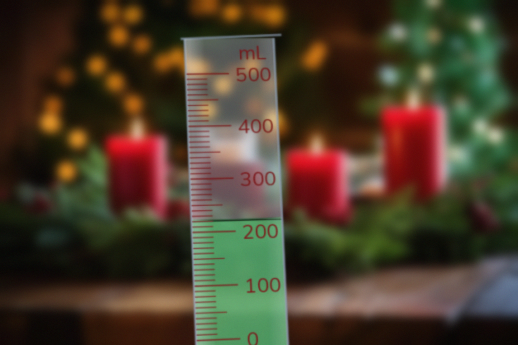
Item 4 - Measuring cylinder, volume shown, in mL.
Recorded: 220 mL
